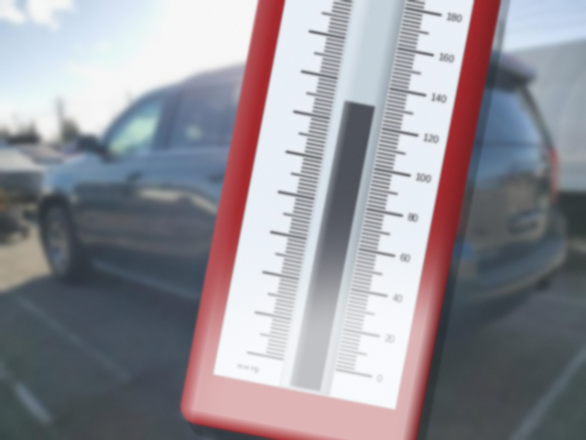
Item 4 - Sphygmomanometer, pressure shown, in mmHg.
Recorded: 130 mmHg
